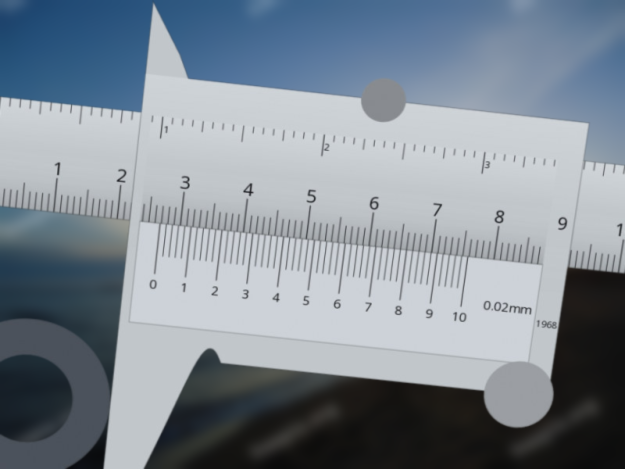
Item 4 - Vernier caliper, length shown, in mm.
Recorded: 26.8 mm
